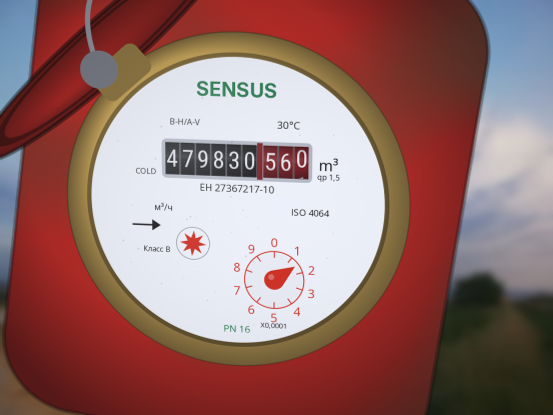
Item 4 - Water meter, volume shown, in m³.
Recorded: 479830.5601 m³
